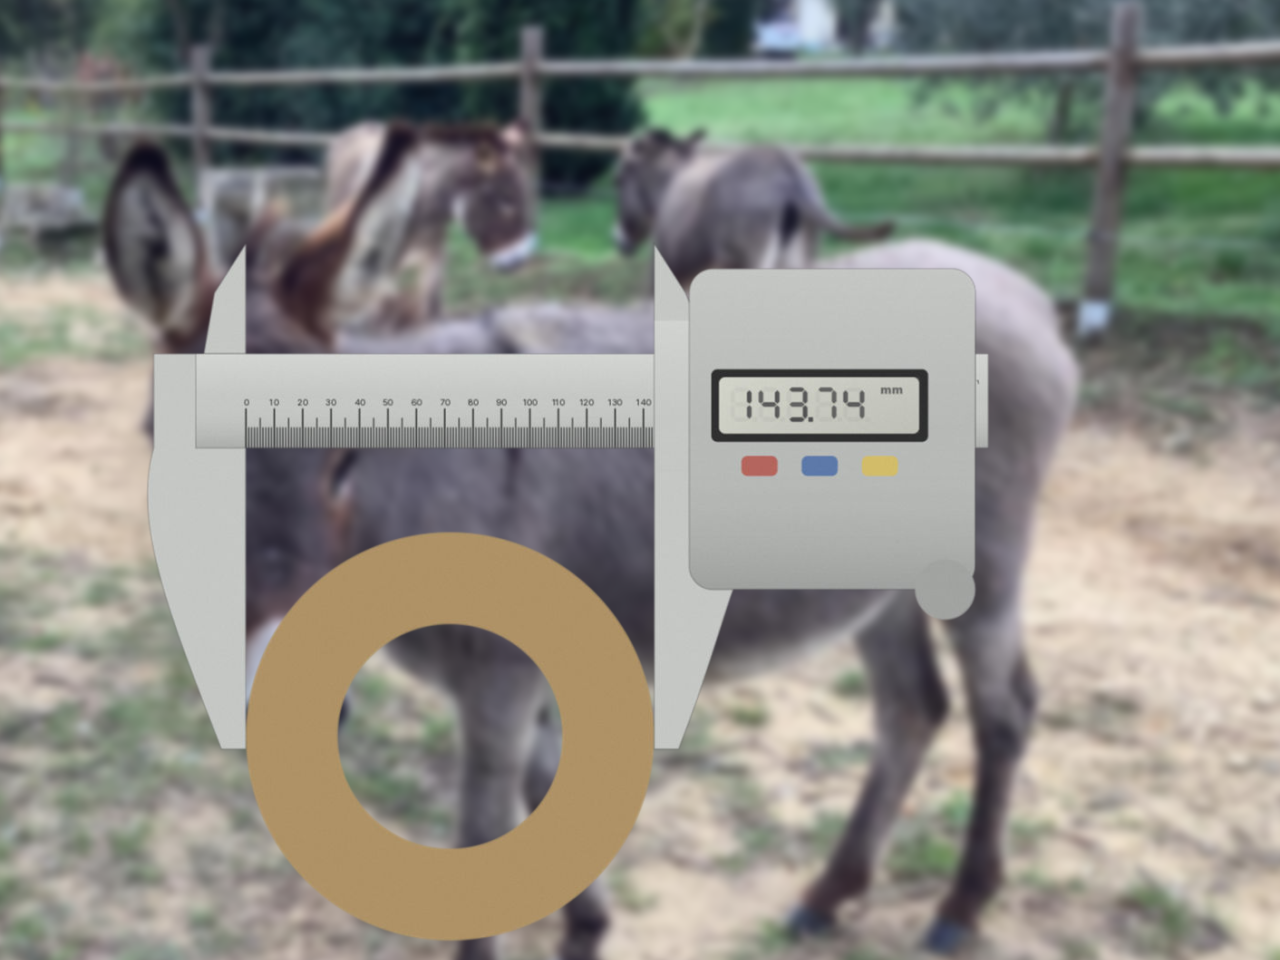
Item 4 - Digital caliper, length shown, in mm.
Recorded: 143.74 mm
